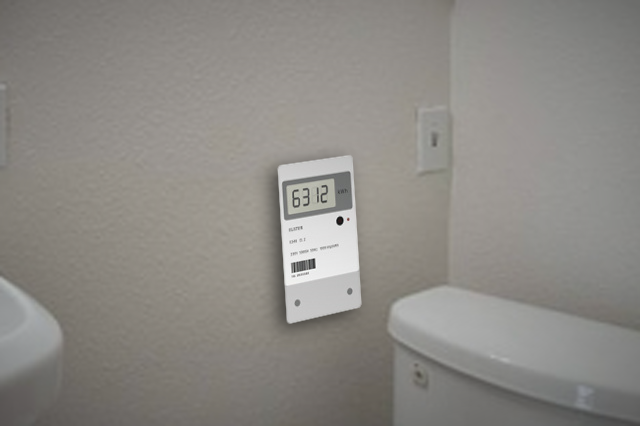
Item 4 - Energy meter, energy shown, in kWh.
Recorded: 6312 kWh
